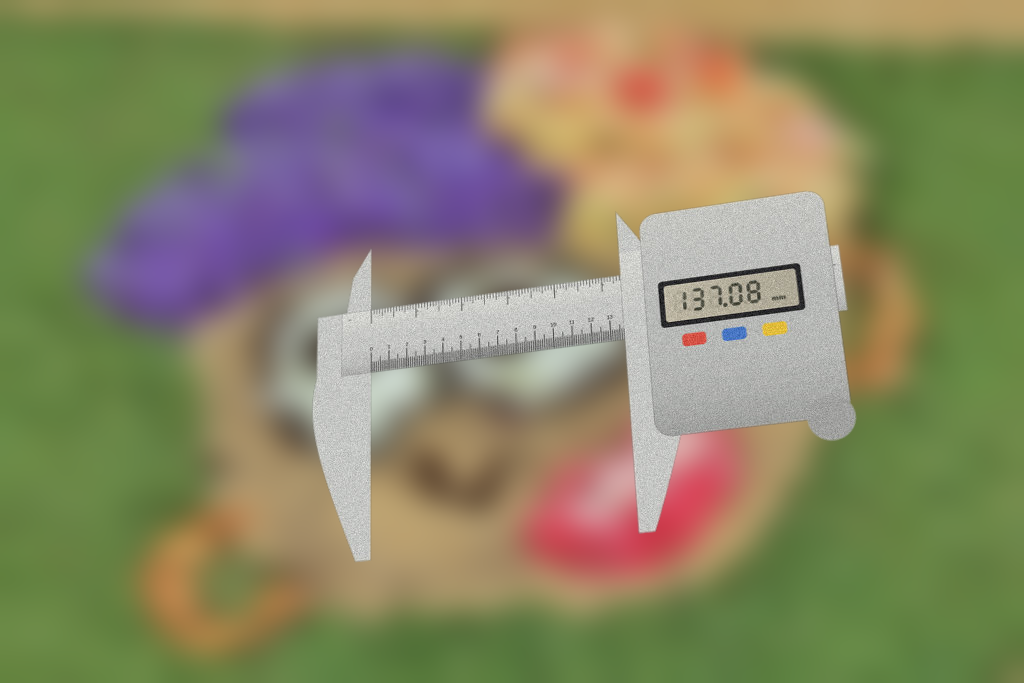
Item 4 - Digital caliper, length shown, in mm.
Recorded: 137.08 mm
